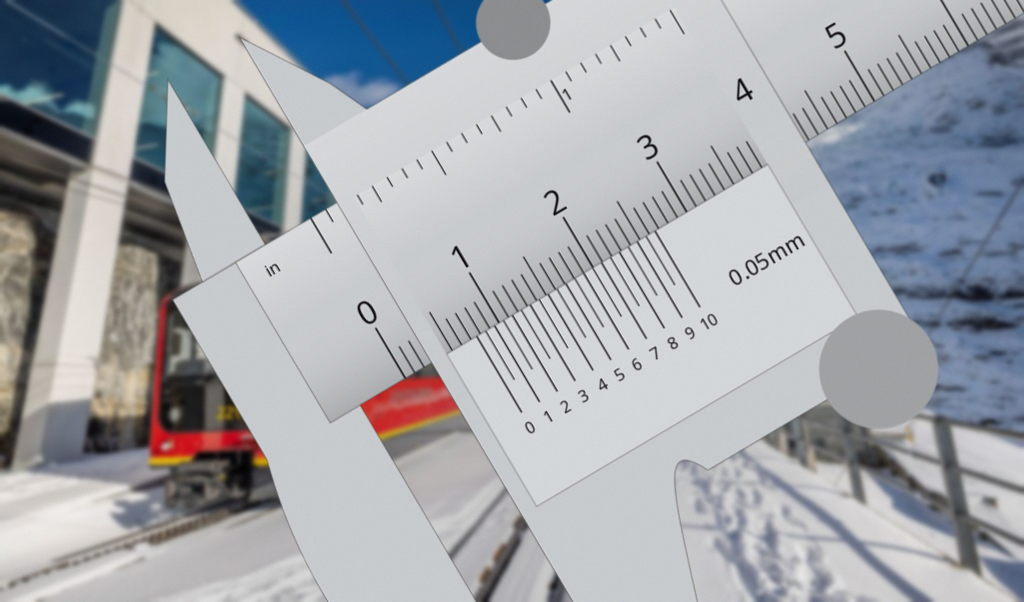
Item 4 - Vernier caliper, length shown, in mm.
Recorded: 7.6 mm
